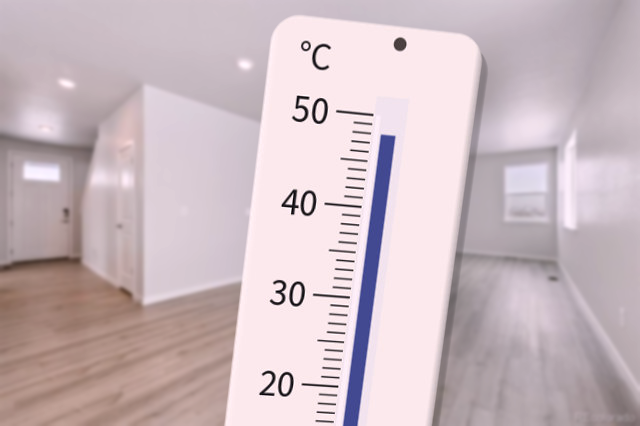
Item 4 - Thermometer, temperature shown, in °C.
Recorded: 48 °C
